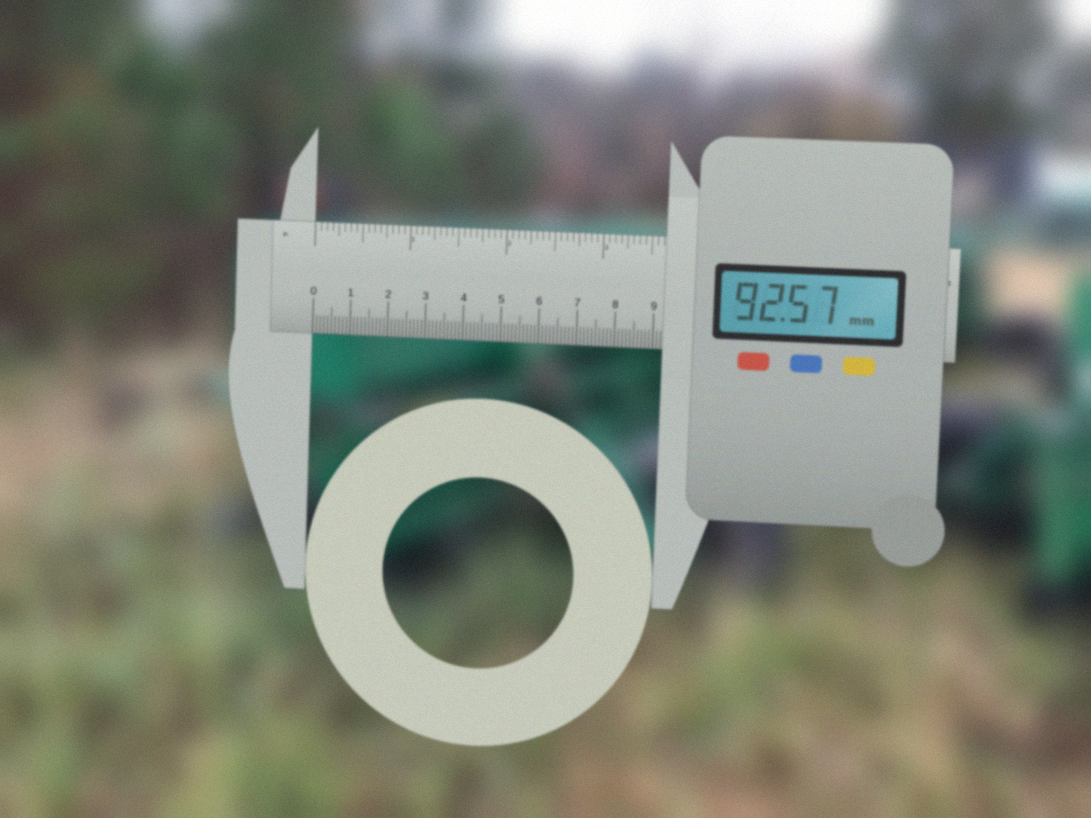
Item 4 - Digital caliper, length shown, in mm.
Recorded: 92.57 mm
